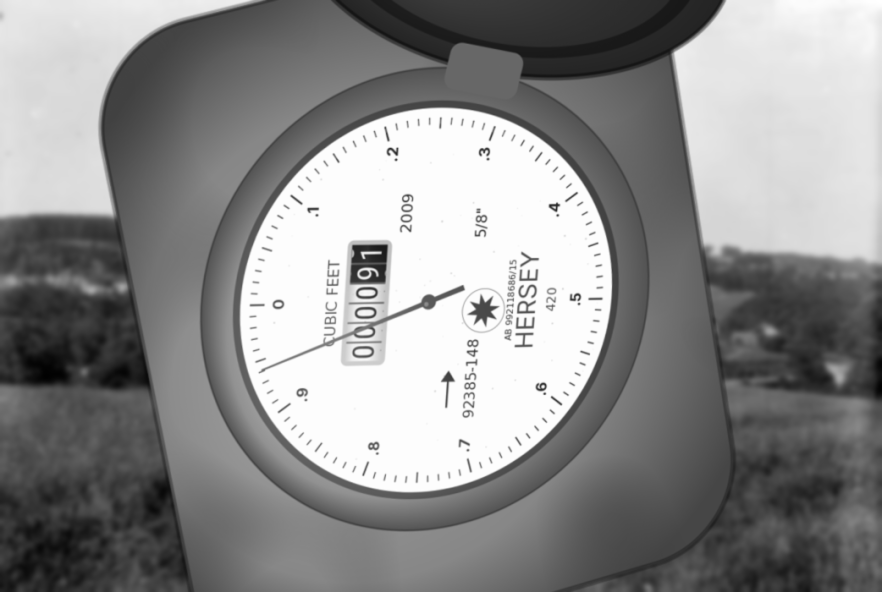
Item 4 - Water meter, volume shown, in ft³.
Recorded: 90.94 ft³
